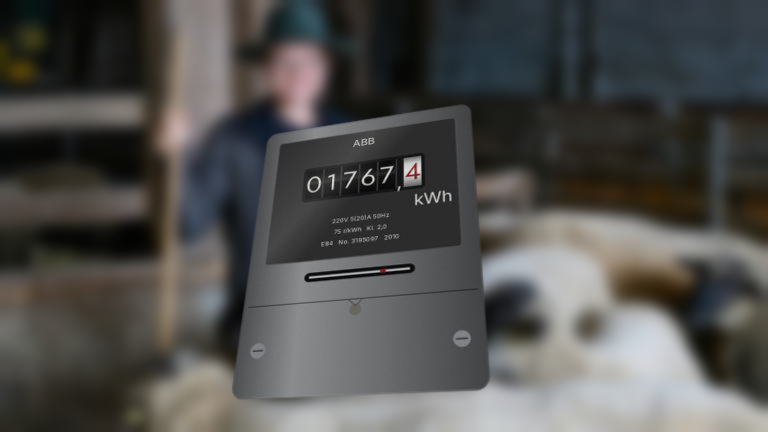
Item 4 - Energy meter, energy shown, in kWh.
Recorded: 1767.4 kWh
